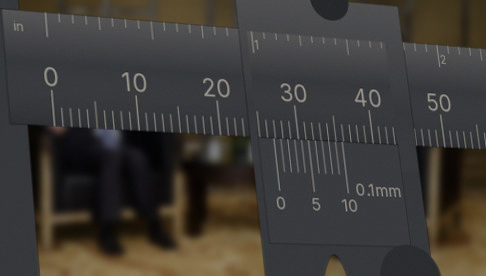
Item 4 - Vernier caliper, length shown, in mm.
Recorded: 26.8 mm
